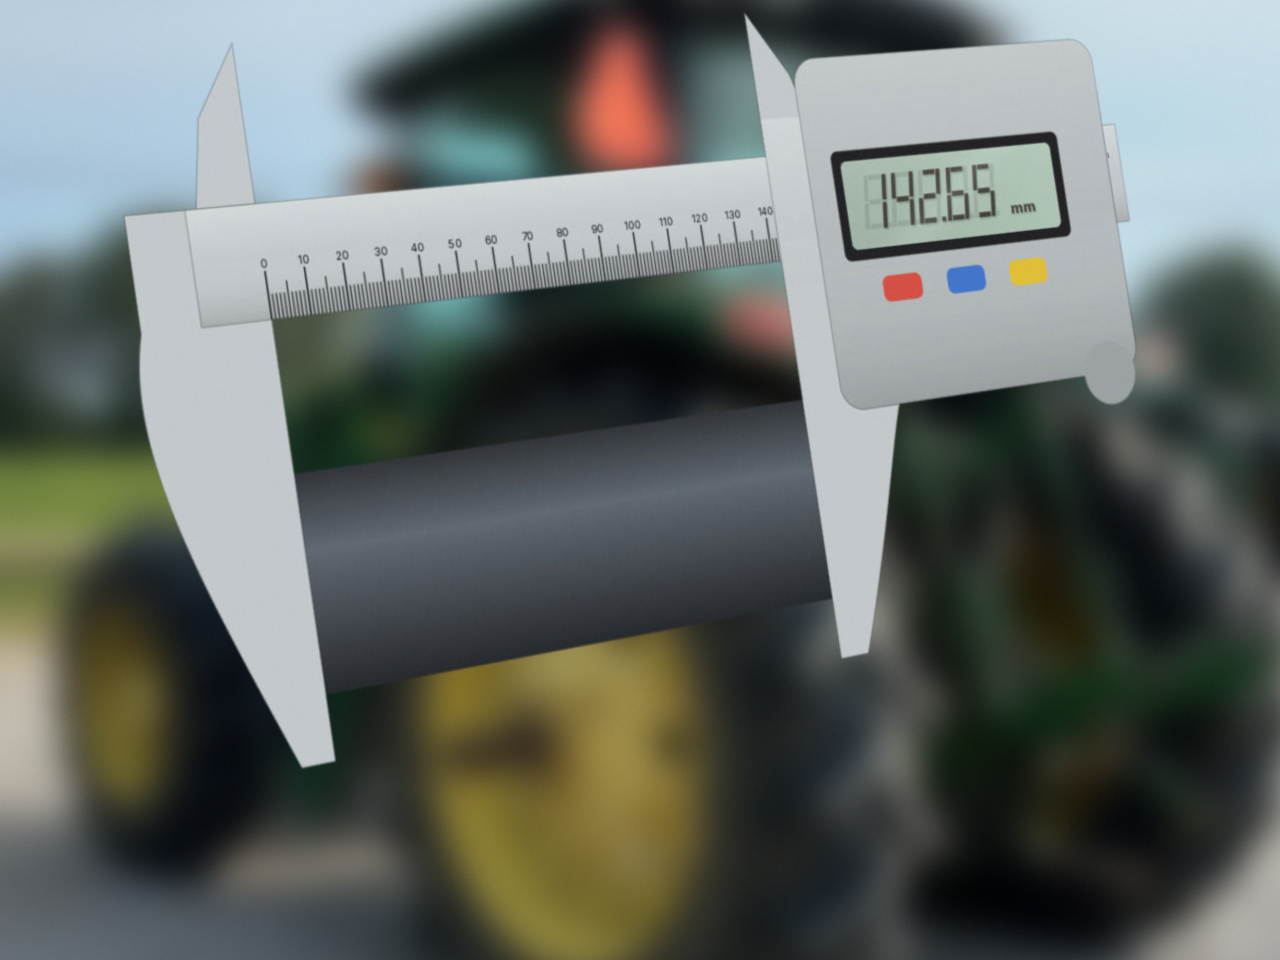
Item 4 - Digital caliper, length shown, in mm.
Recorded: 142.65 mm
